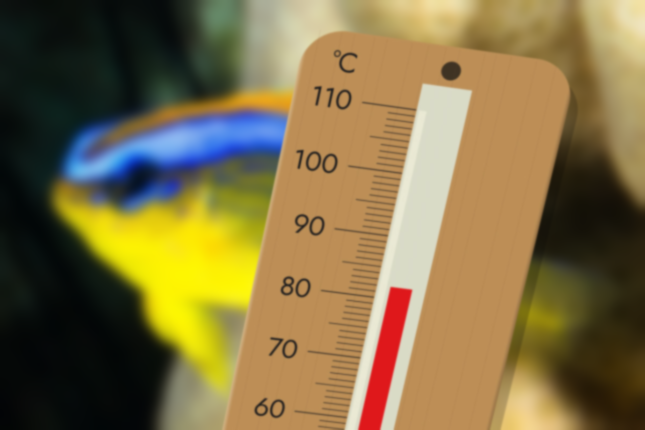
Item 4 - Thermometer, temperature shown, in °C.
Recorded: 82 °C
